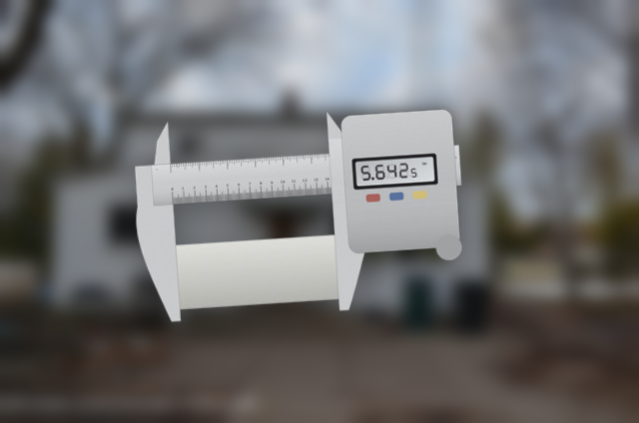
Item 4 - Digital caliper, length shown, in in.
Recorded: 5.6425 in
